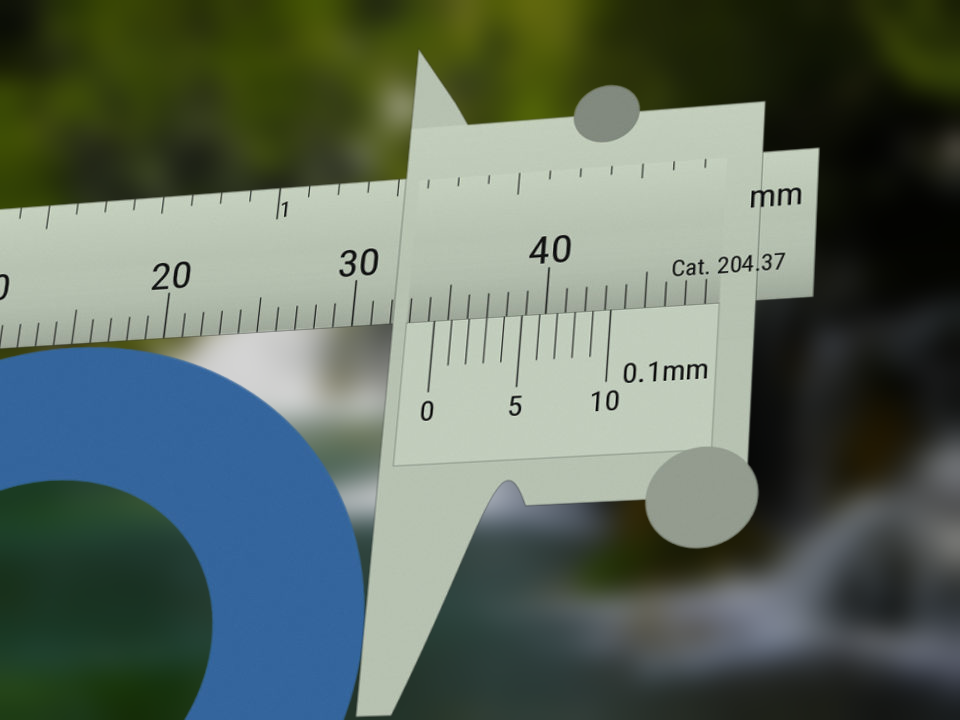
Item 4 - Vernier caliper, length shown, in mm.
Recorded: 34.3 mm
